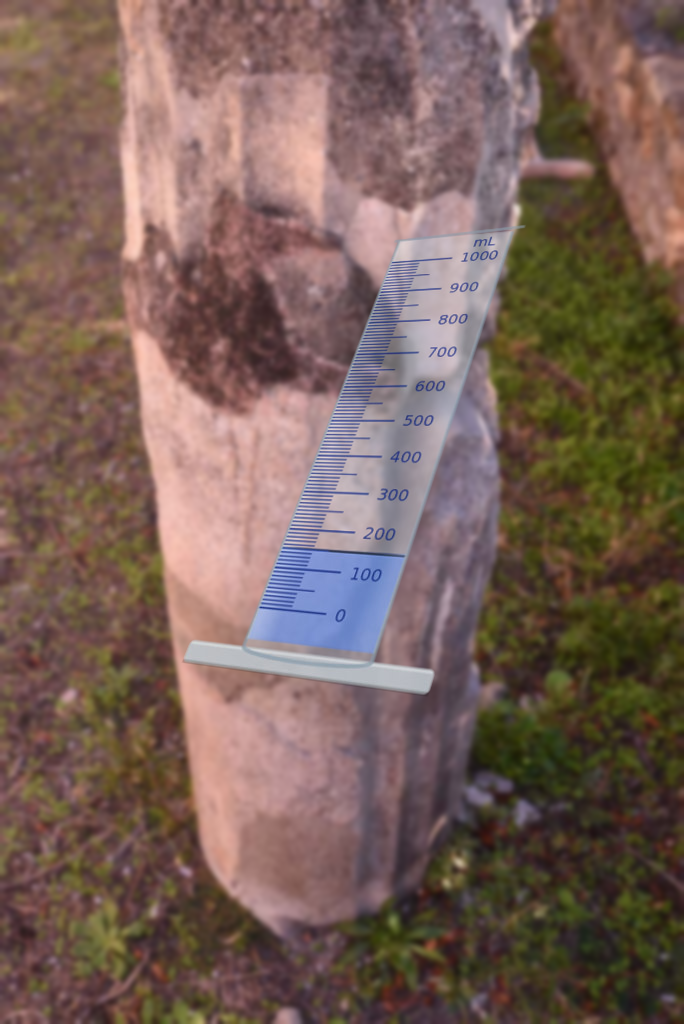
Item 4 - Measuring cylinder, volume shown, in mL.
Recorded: 150 mL
